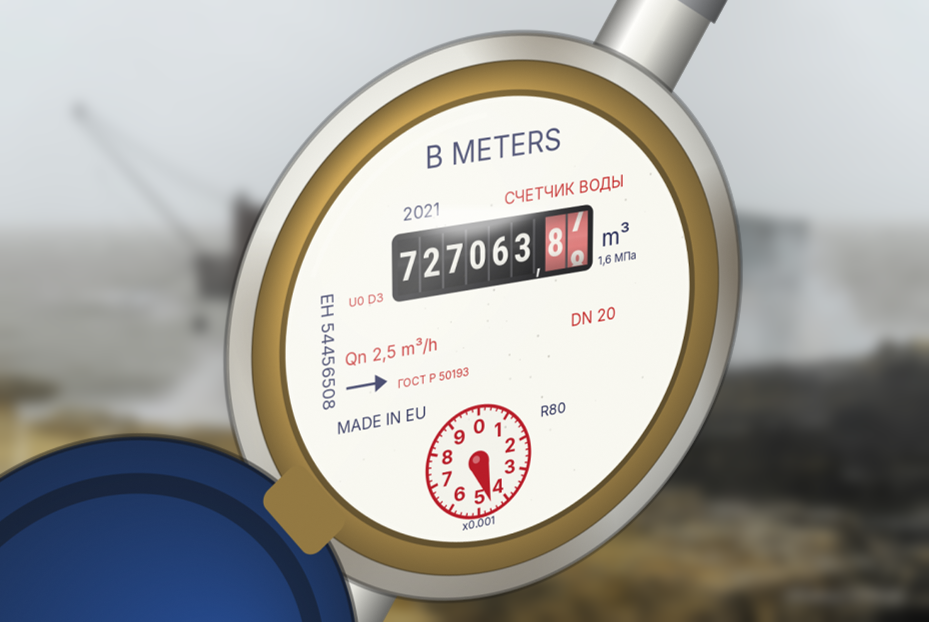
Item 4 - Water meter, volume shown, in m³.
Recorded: 727063.874 m³
